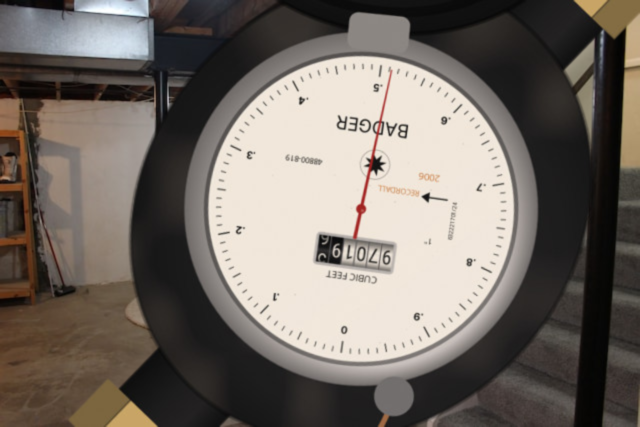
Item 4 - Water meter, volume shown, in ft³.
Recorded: 970195.51 ft³
